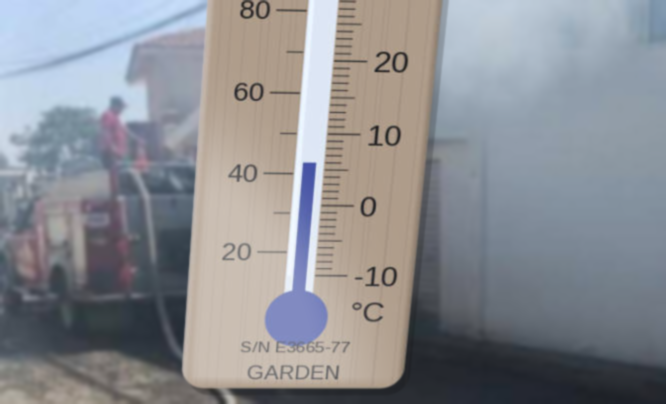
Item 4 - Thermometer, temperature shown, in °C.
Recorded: 6 °C
